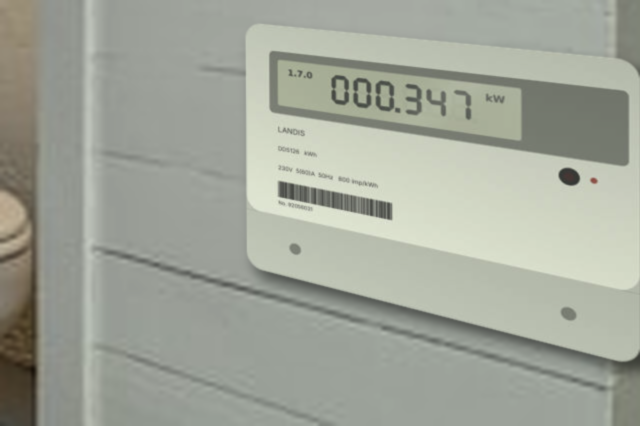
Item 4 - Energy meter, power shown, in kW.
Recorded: 0.347 kW
